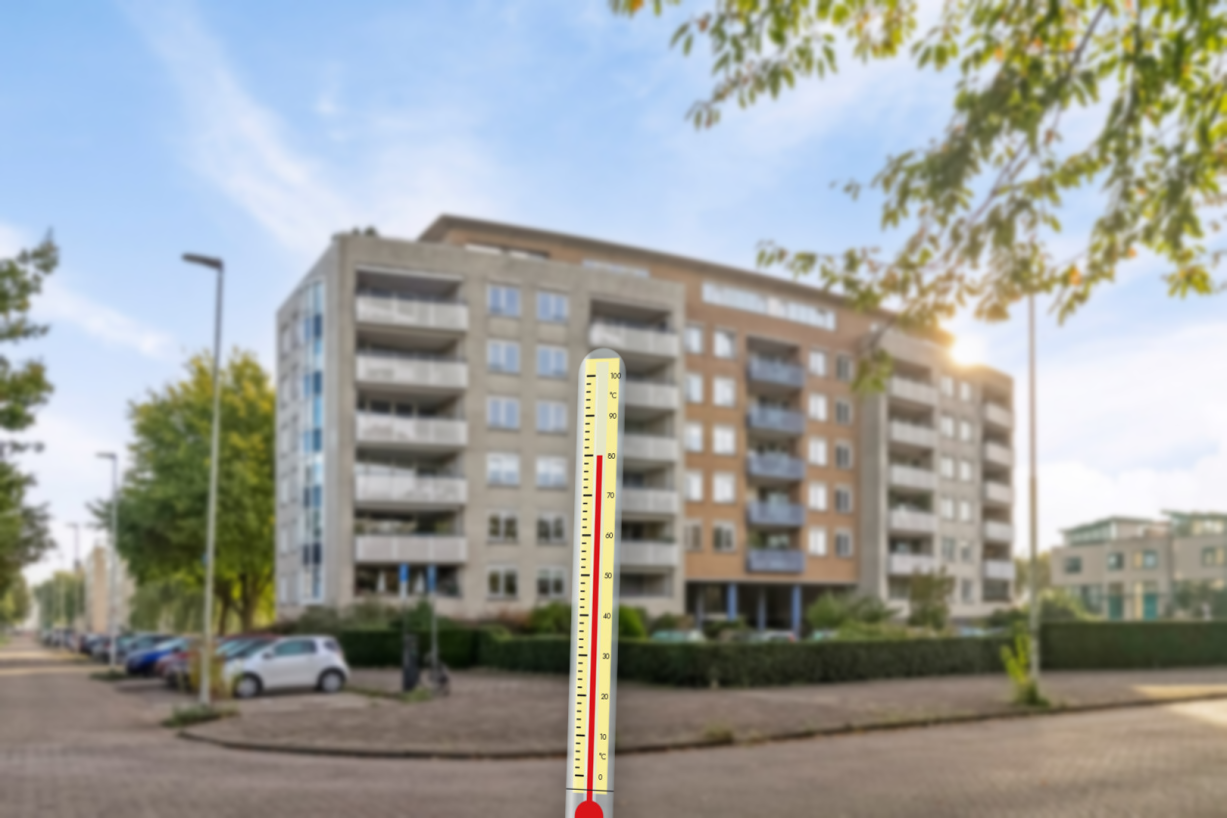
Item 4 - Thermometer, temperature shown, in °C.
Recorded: 80 °C
